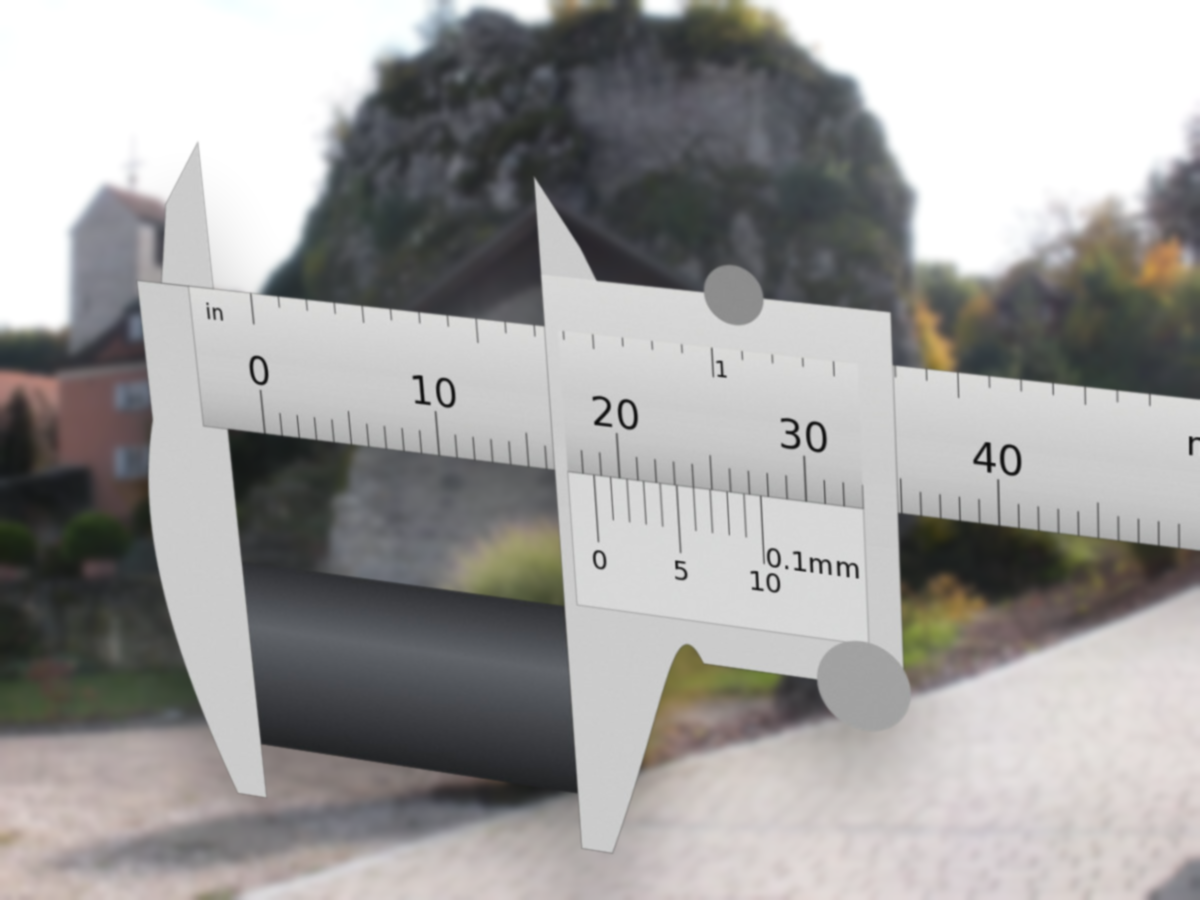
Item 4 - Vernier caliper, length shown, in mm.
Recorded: 18.6 mm
